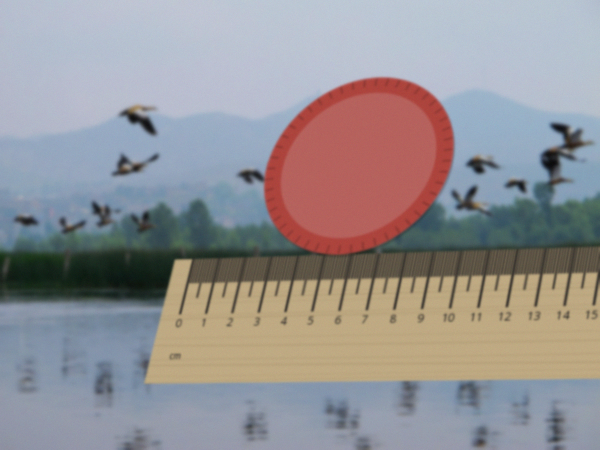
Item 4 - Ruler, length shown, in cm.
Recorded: 7 cm
